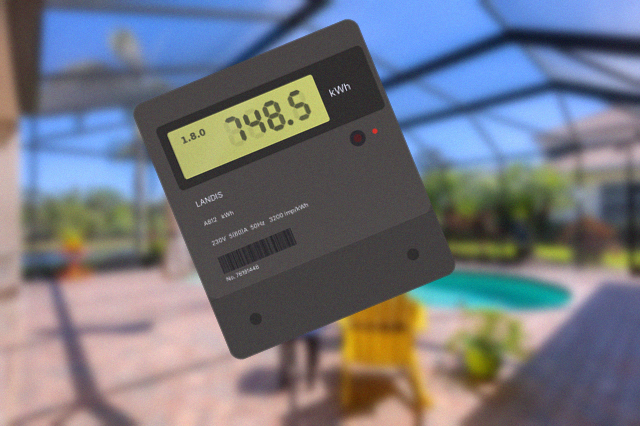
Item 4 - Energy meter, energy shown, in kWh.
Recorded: 748.5 kWh
